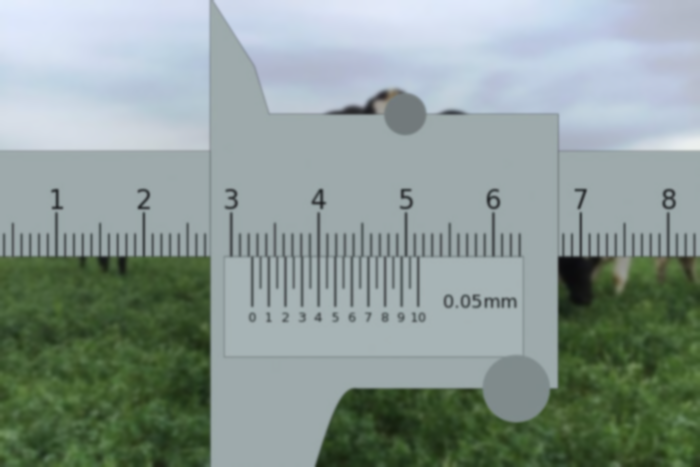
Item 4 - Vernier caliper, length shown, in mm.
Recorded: 32.4 mm
